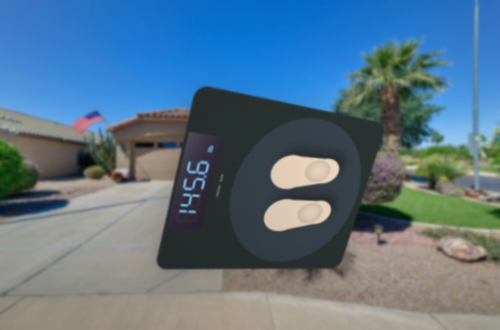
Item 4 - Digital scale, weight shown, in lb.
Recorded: 145.6 lb
